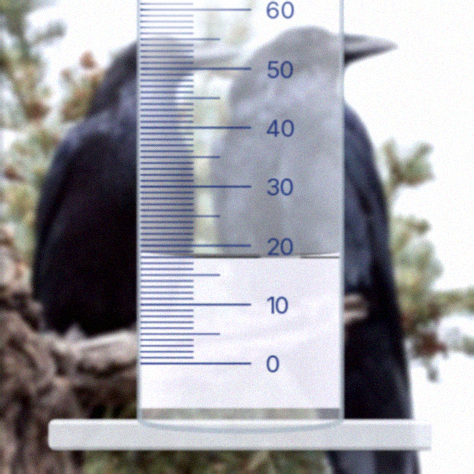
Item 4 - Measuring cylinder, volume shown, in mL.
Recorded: 18 mL
